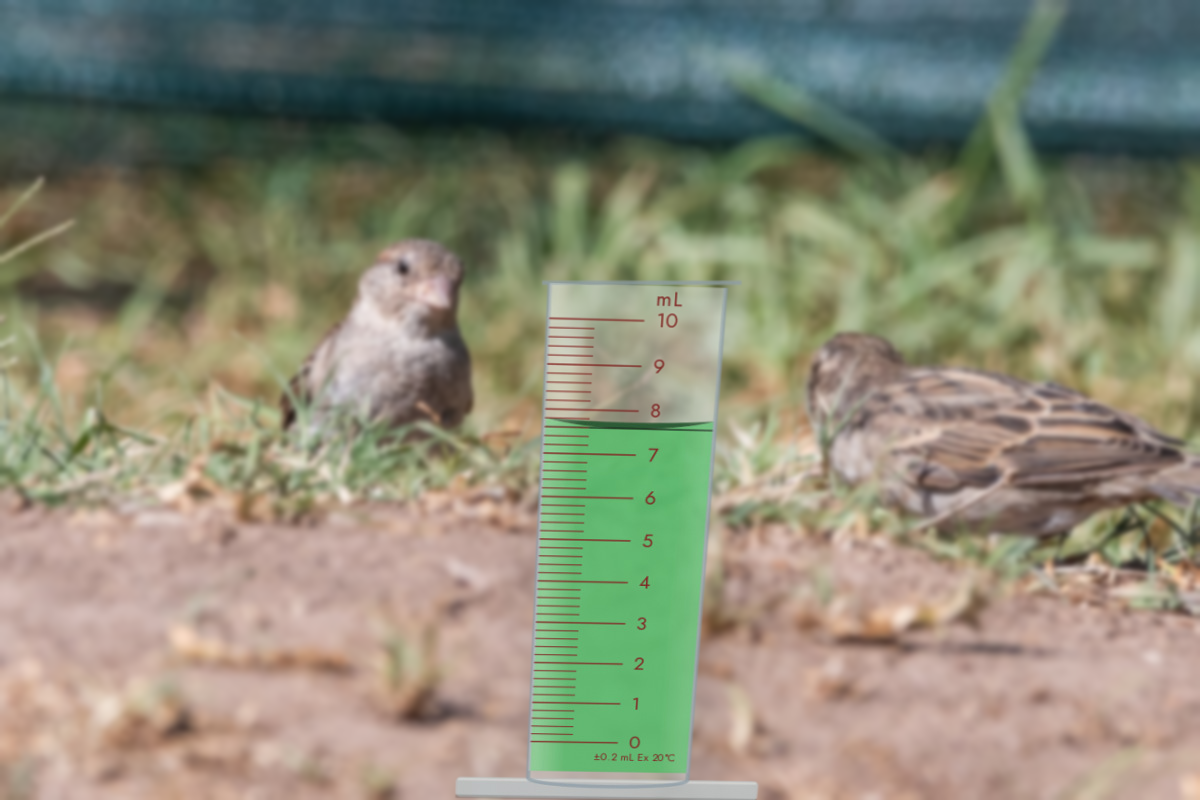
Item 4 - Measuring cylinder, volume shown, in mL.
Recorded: 7.6 mL
